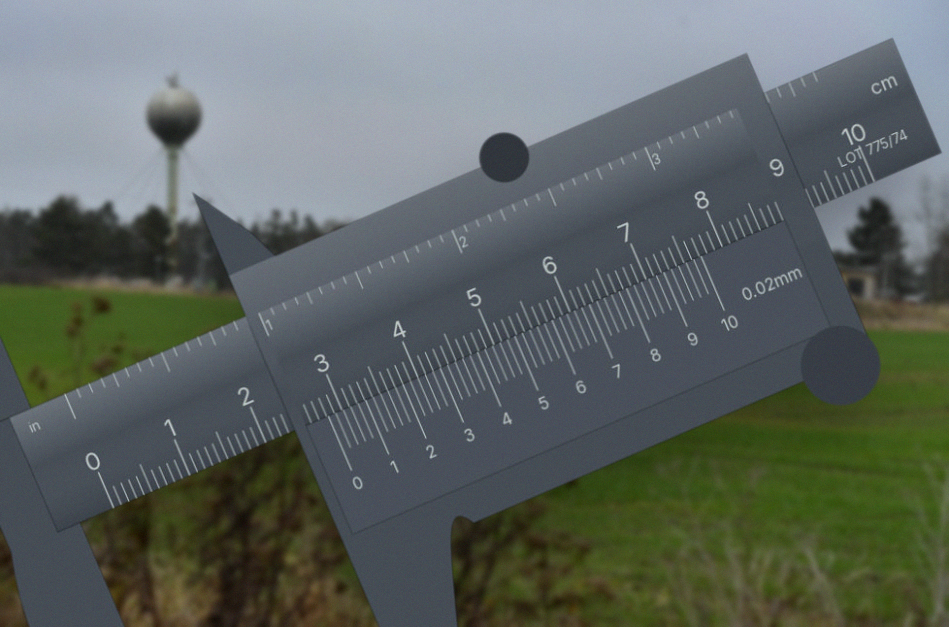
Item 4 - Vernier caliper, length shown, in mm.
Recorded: 28.2 mm
